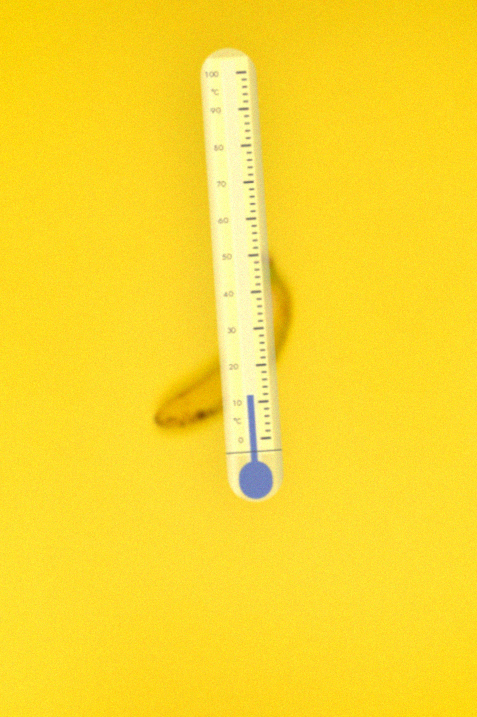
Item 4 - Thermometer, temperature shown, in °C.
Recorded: 12 °C
